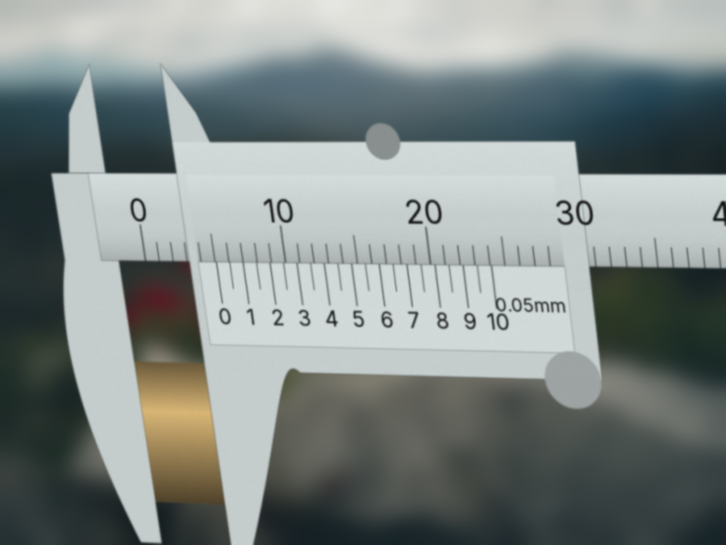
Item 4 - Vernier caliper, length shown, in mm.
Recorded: 5.1 mm
